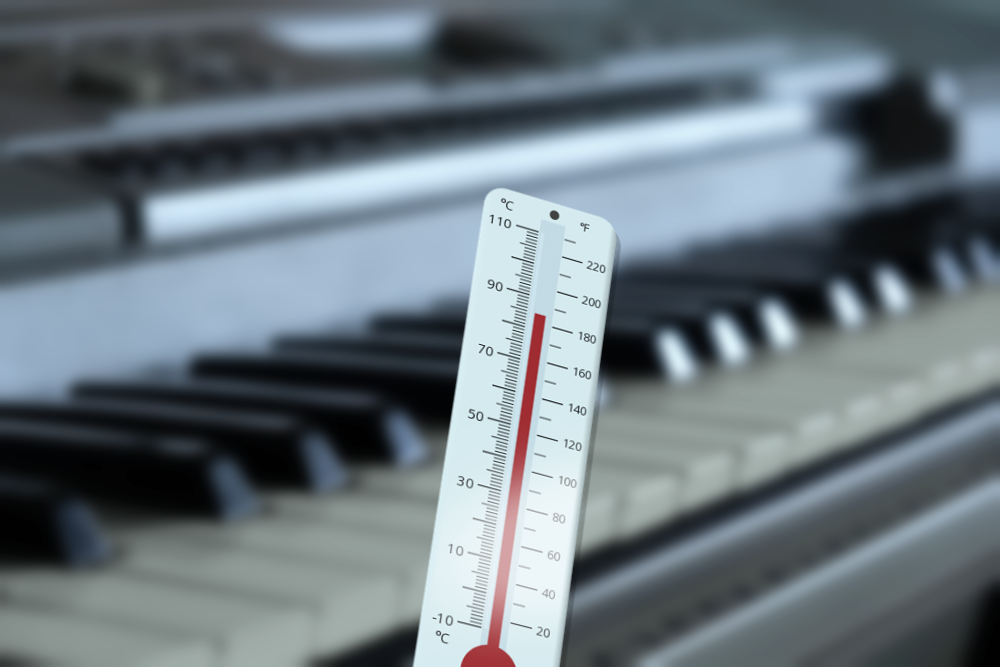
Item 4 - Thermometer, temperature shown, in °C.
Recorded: 85 °C
